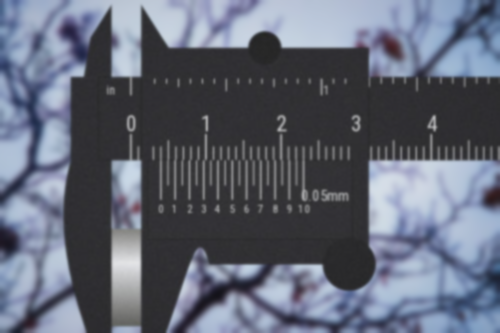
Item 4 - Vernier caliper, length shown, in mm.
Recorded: 4.0 mm
